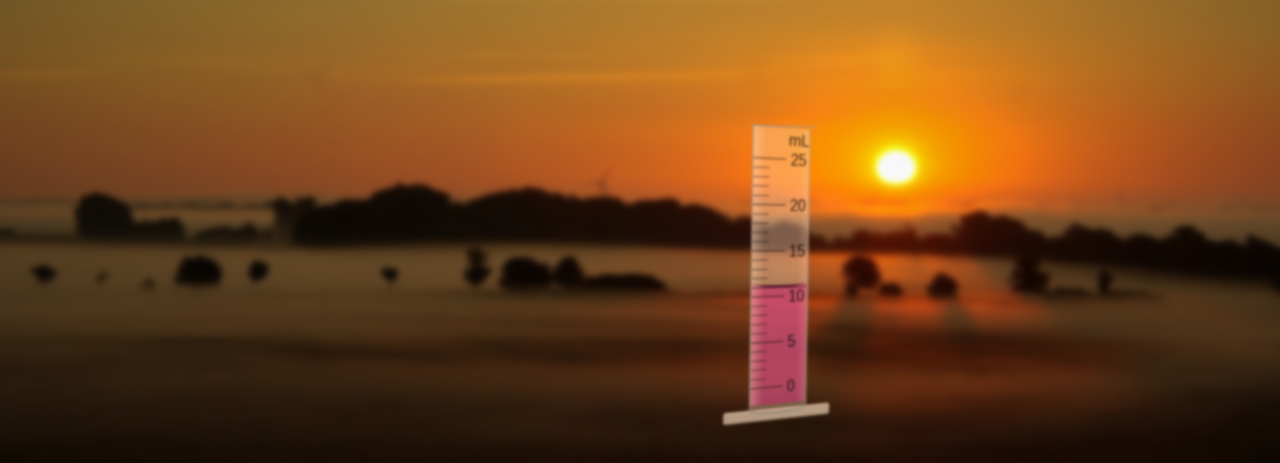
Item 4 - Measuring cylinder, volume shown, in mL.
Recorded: 11 mL
